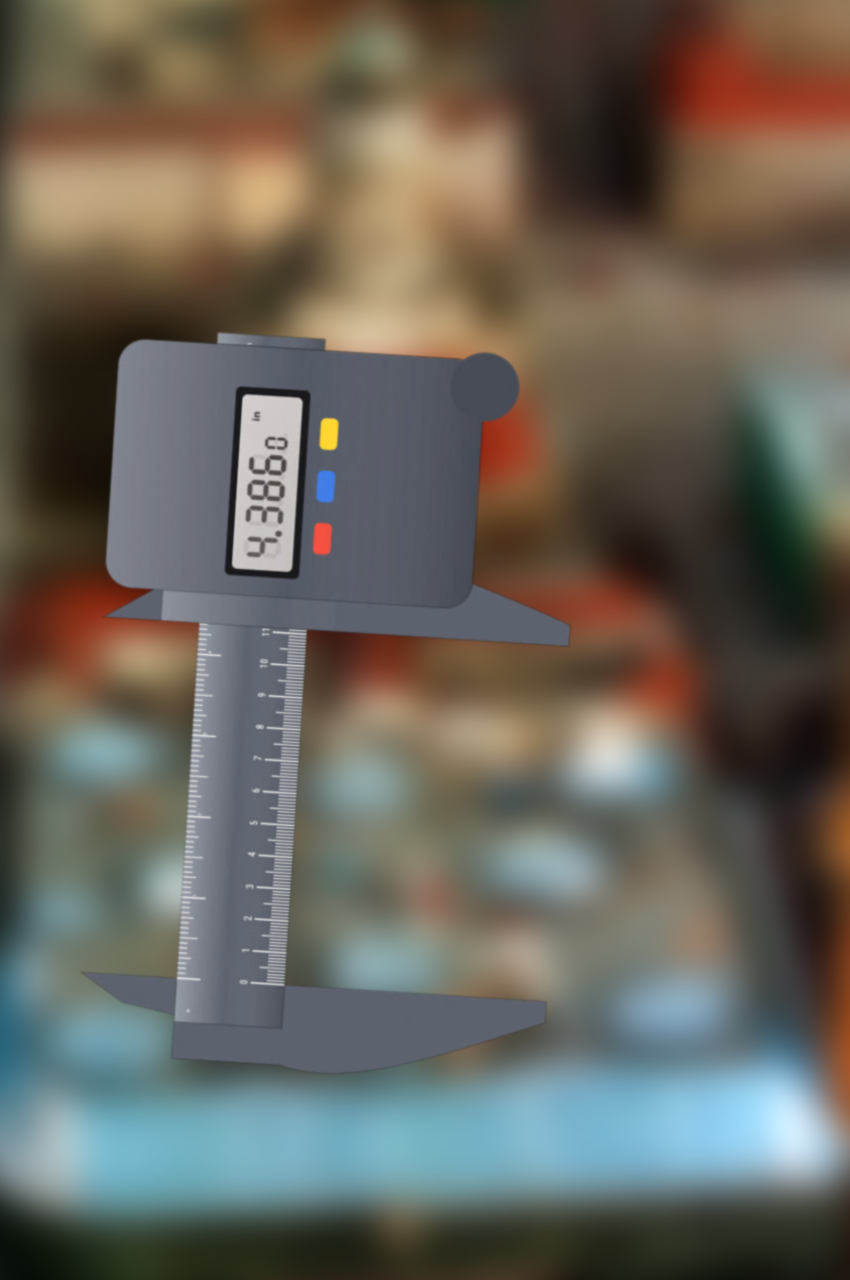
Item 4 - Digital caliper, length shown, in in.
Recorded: 4.3860 in
